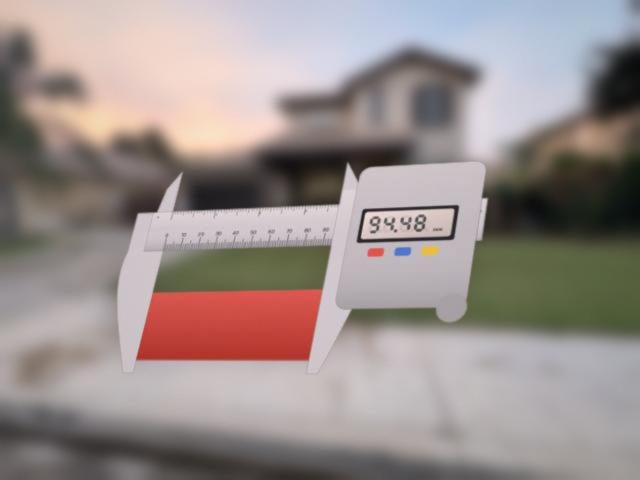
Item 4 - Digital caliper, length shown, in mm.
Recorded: 94.48 mm
